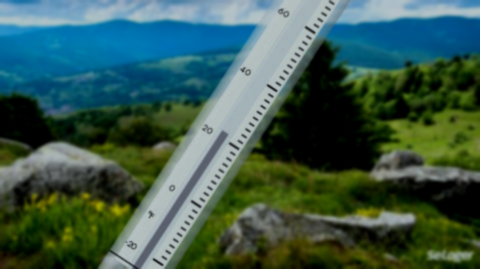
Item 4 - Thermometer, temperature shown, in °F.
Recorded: 22 °F
